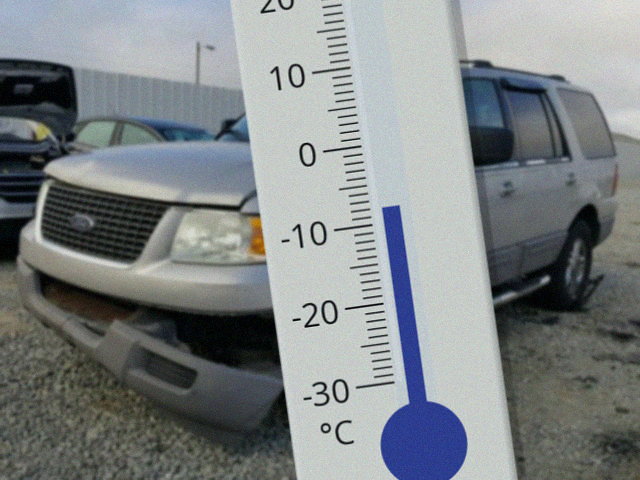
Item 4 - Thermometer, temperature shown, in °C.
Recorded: -8 °C
